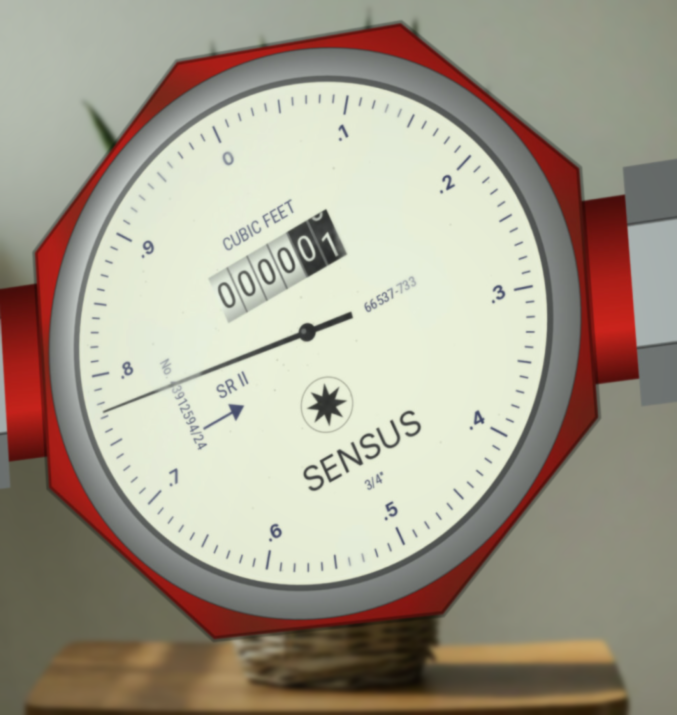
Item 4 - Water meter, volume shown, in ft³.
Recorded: 0.77 ft³
